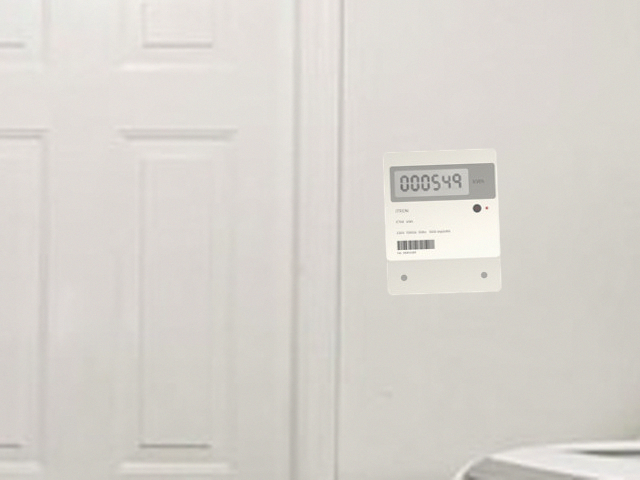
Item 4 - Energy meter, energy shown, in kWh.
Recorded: 549 kWh
